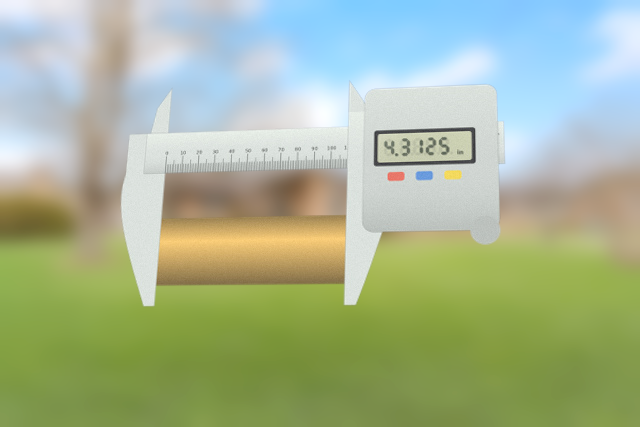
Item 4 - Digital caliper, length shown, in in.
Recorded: 4.3125 in
